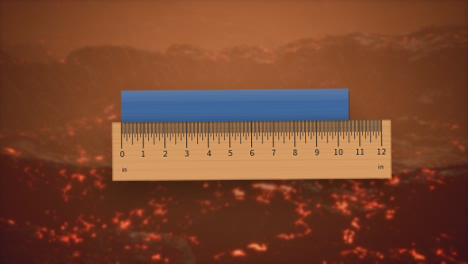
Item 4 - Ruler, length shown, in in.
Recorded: 10.5 in
